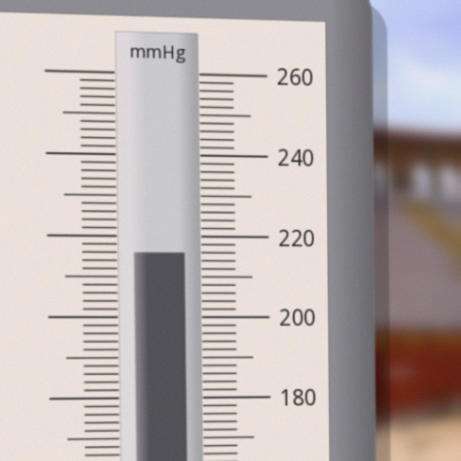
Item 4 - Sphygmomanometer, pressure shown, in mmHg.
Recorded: 216 mmHg
